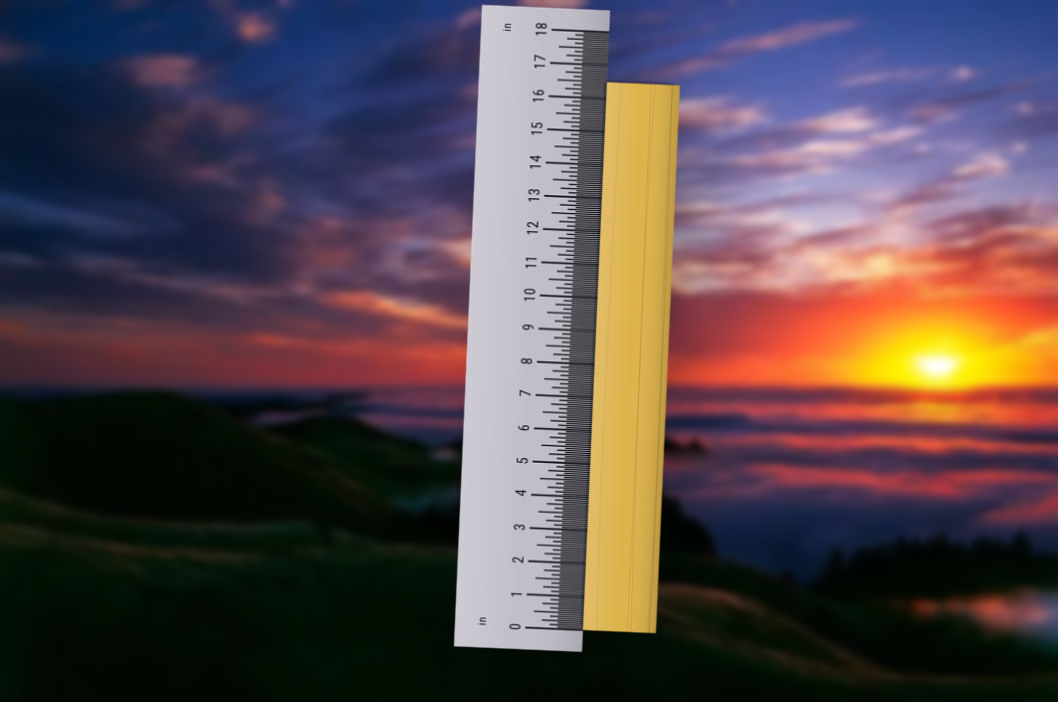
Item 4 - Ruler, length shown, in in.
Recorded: 16.5 in
